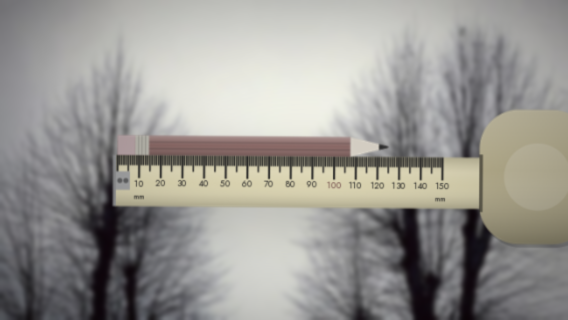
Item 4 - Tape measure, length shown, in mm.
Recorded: 125 mm
